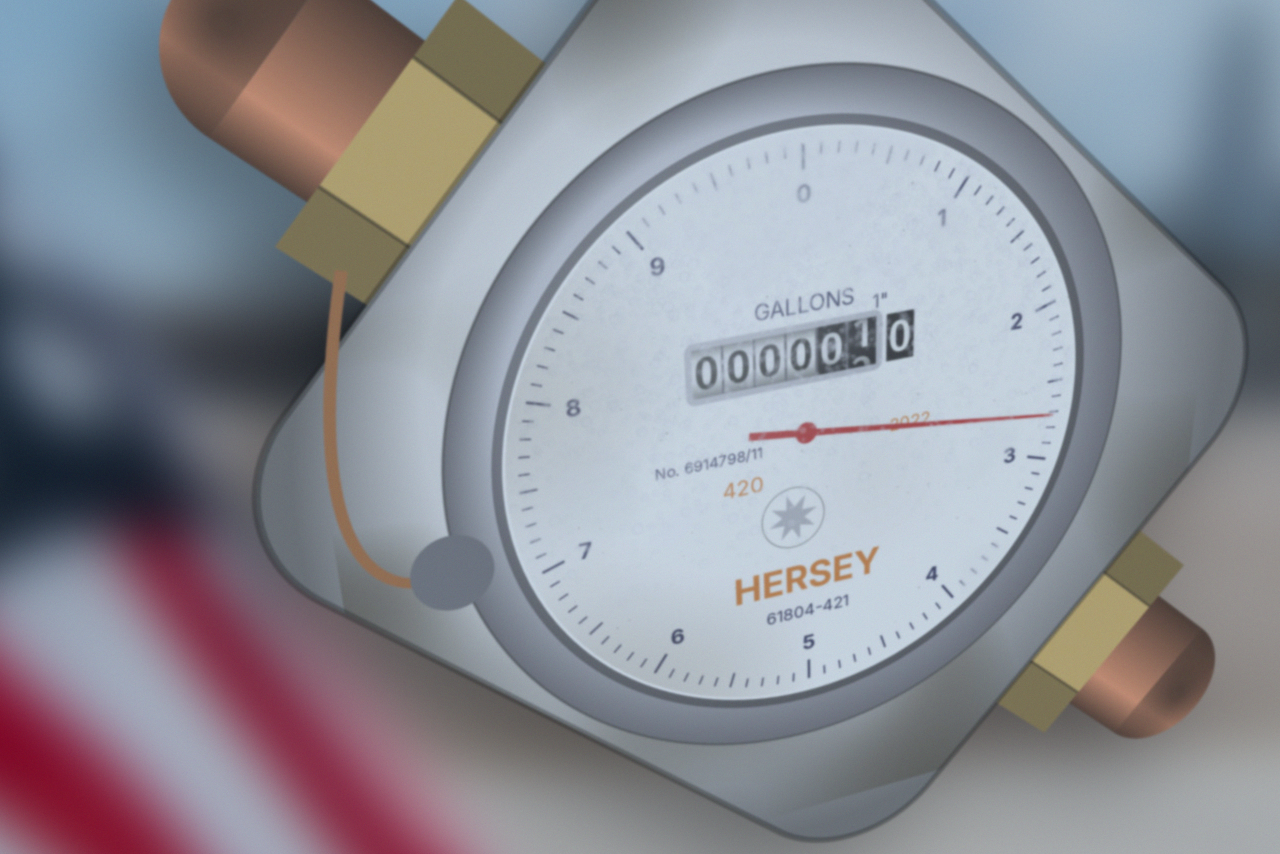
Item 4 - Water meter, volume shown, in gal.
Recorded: 12.7 gal
